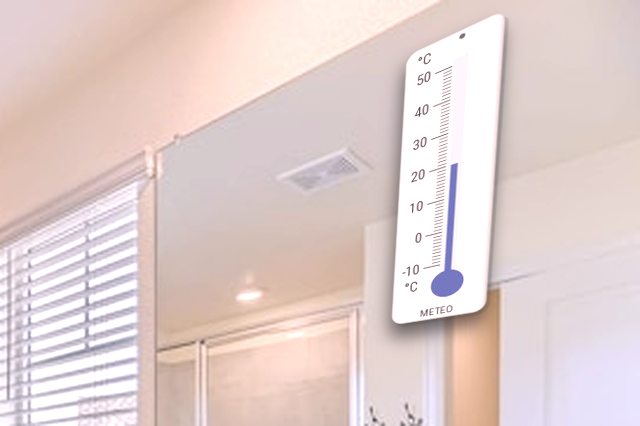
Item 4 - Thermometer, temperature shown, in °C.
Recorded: 20 °C
